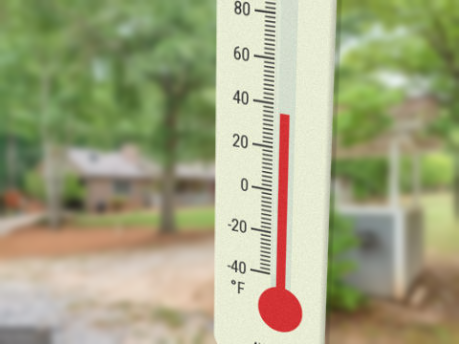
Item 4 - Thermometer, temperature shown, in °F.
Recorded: 36 °F
